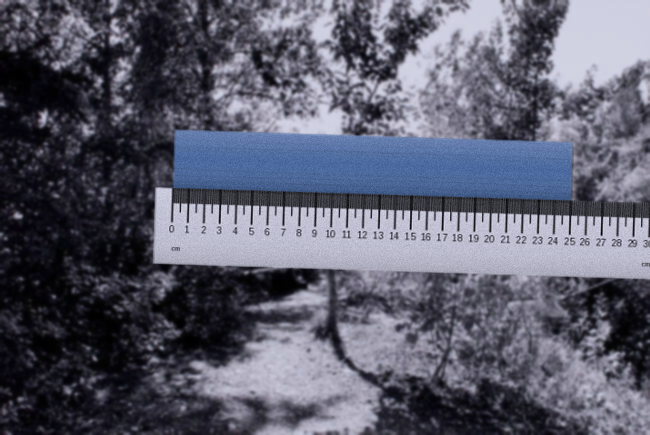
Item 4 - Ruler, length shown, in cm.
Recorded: 25 cm
